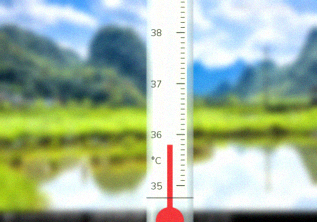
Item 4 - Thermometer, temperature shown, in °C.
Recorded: 35.8 °C
